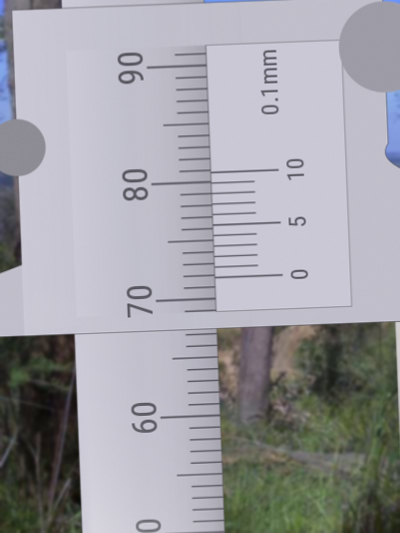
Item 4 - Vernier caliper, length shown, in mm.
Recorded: 71.8 mm
